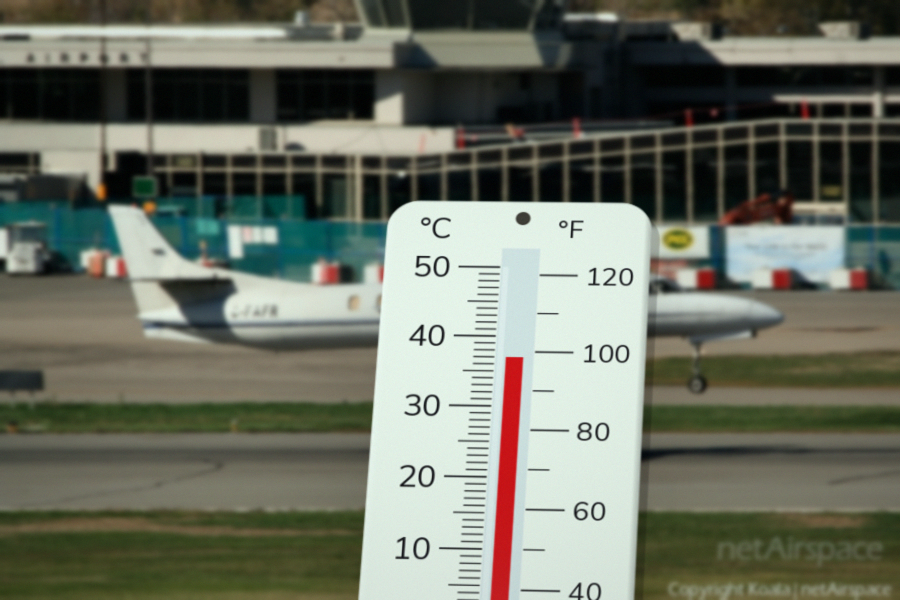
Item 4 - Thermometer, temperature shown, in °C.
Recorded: 37 °C
